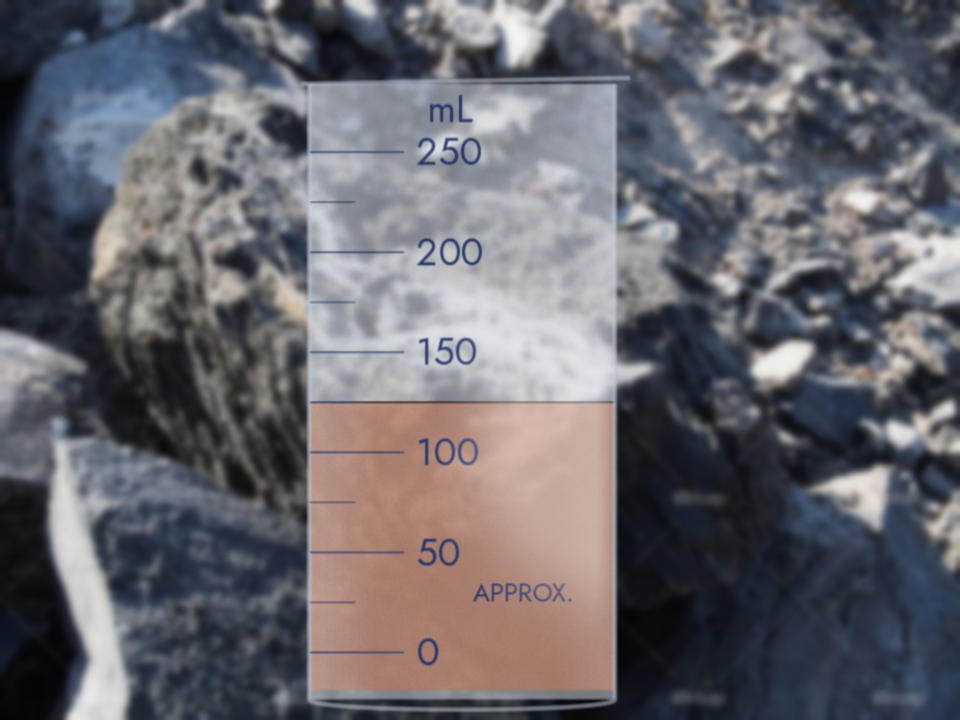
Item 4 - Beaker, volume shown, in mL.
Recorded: 125 mL
